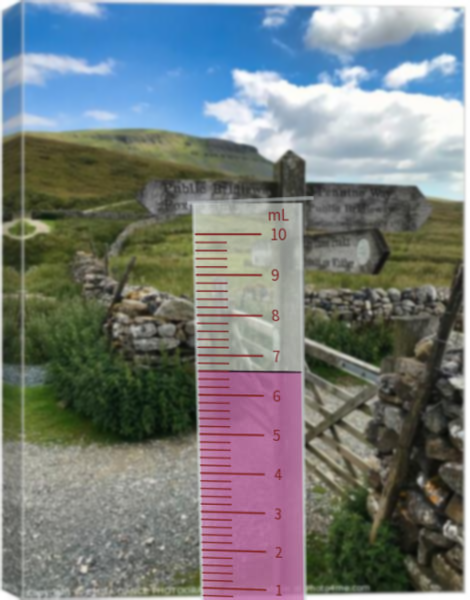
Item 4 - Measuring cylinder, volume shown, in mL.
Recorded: 6.6 mL
